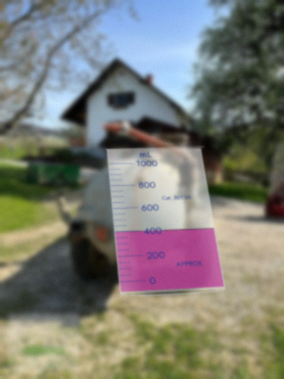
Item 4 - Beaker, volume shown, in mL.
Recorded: 400 mL
